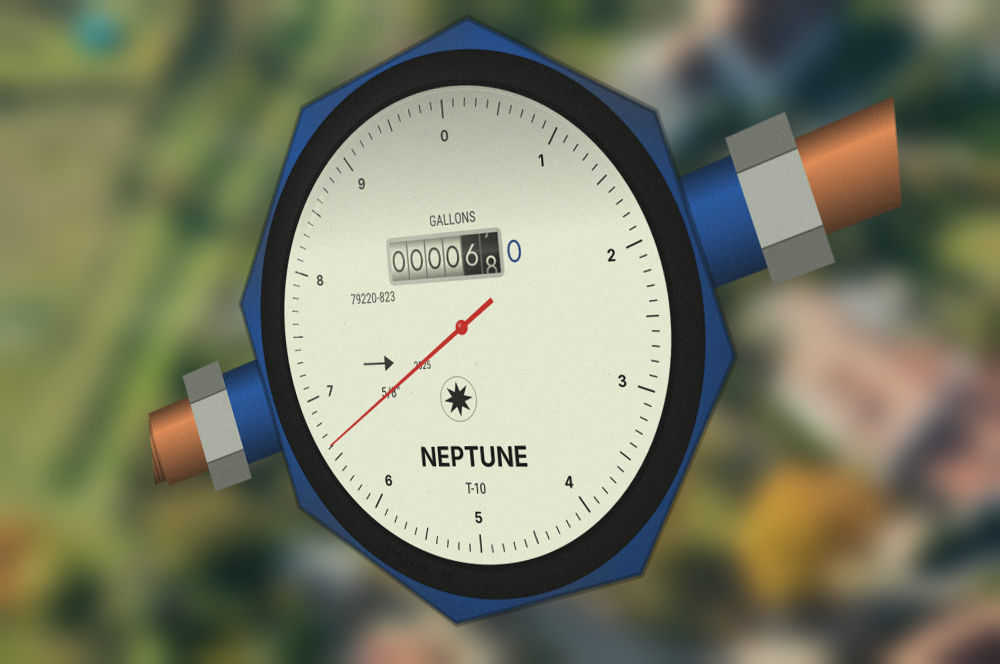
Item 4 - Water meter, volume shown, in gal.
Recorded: 676.6 gal
